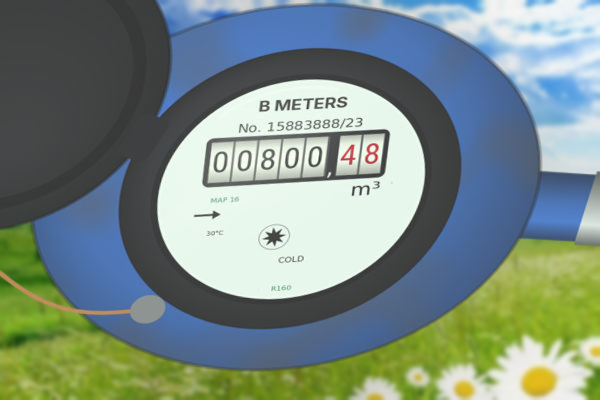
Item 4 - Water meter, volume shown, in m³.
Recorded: 800.48 m³
